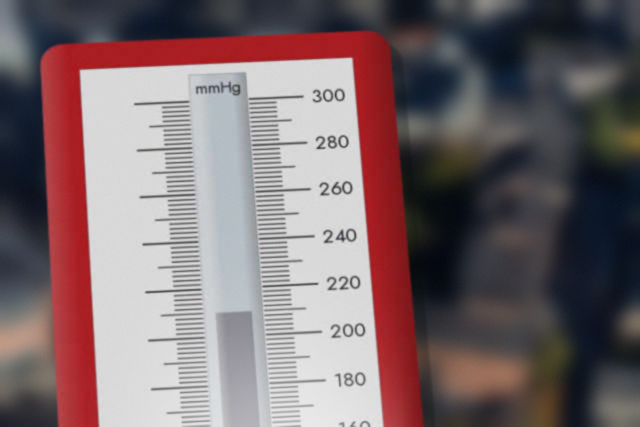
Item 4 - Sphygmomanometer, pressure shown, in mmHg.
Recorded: 210 mmHg
